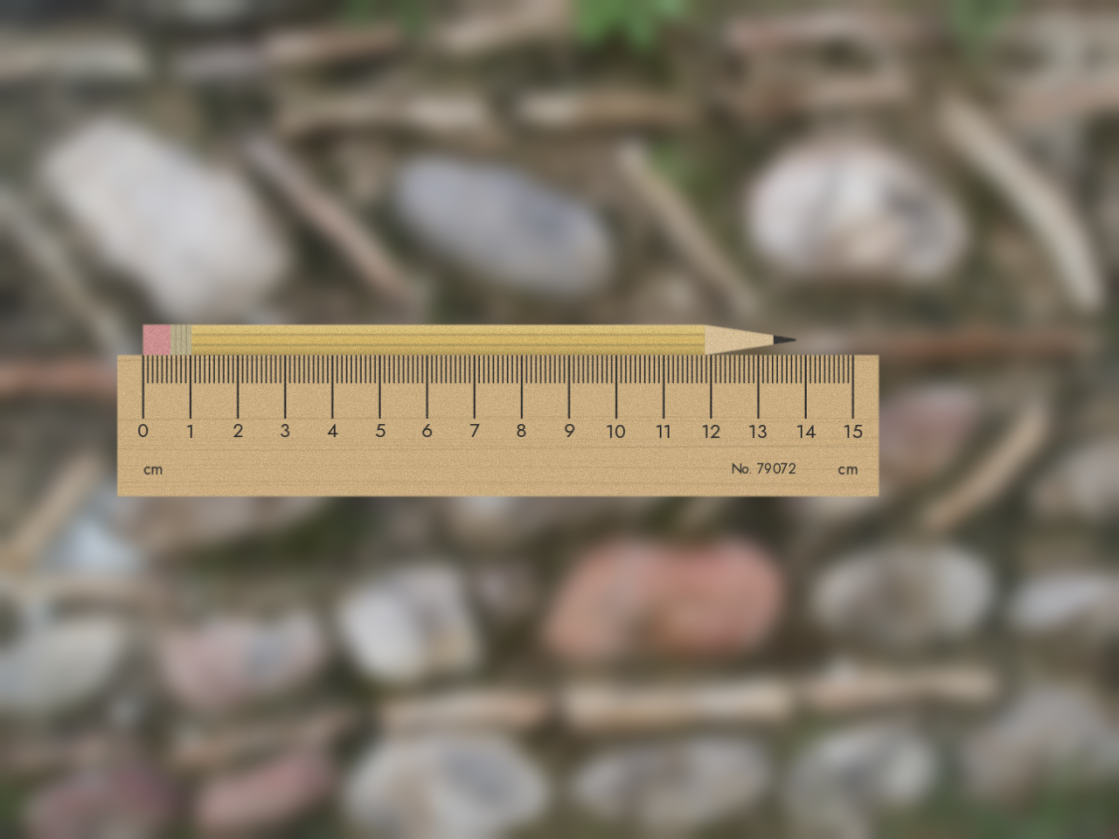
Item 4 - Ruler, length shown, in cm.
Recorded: 13.8 cm
